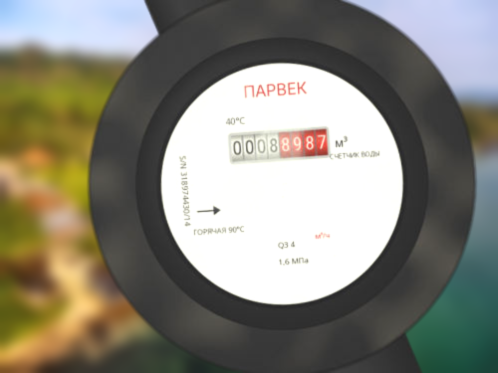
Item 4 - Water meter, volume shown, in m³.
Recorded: 8.8987 m³
